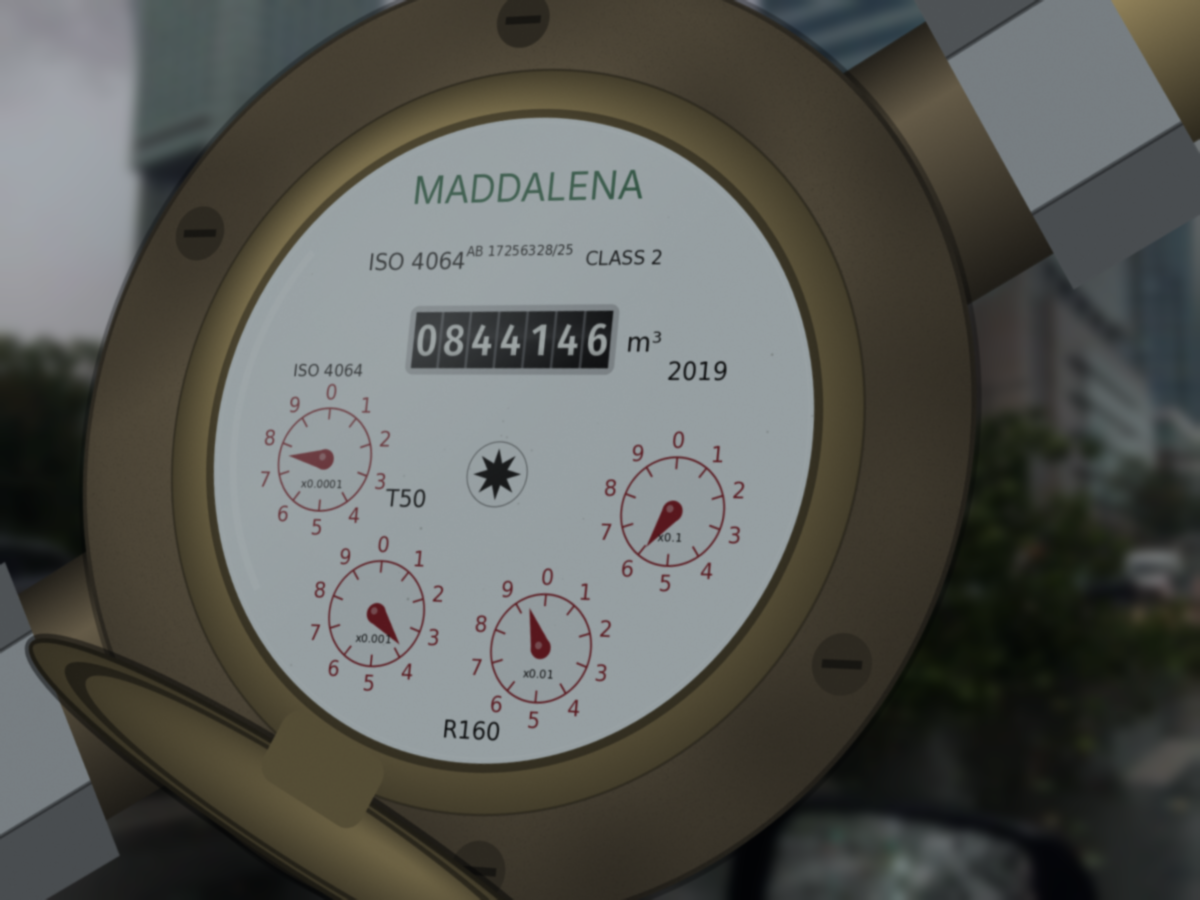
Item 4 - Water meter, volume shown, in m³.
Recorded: 844146.5937 m³
